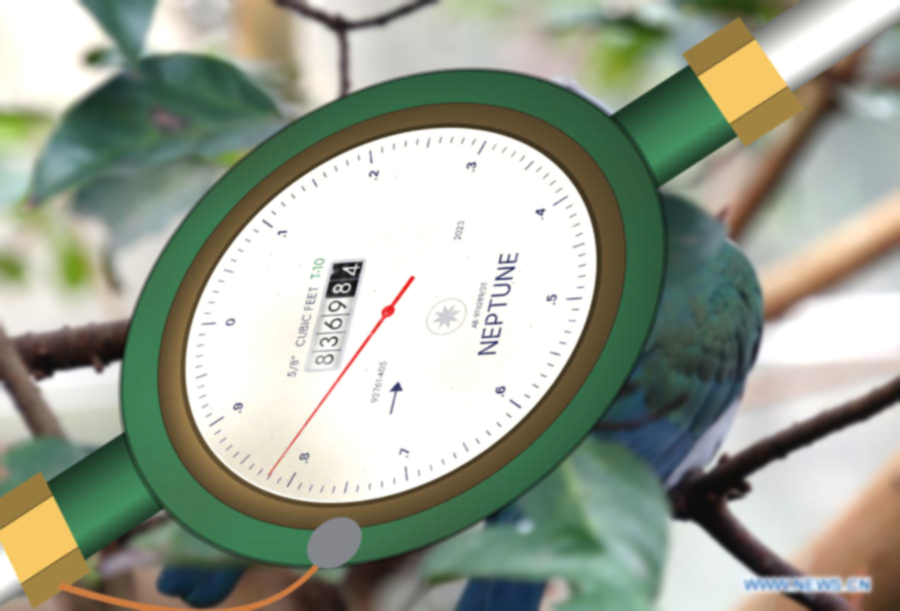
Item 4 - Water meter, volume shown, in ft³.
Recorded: 836983.82 ft³
